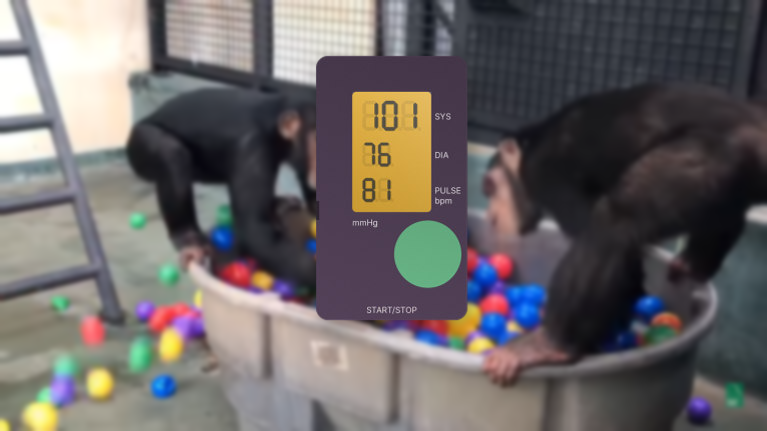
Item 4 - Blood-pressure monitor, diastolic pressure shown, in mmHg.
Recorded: 76 mmHg
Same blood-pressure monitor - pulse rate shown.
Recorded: 81 bpm
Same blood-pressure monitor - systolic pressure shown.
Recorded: 101 mmHg
